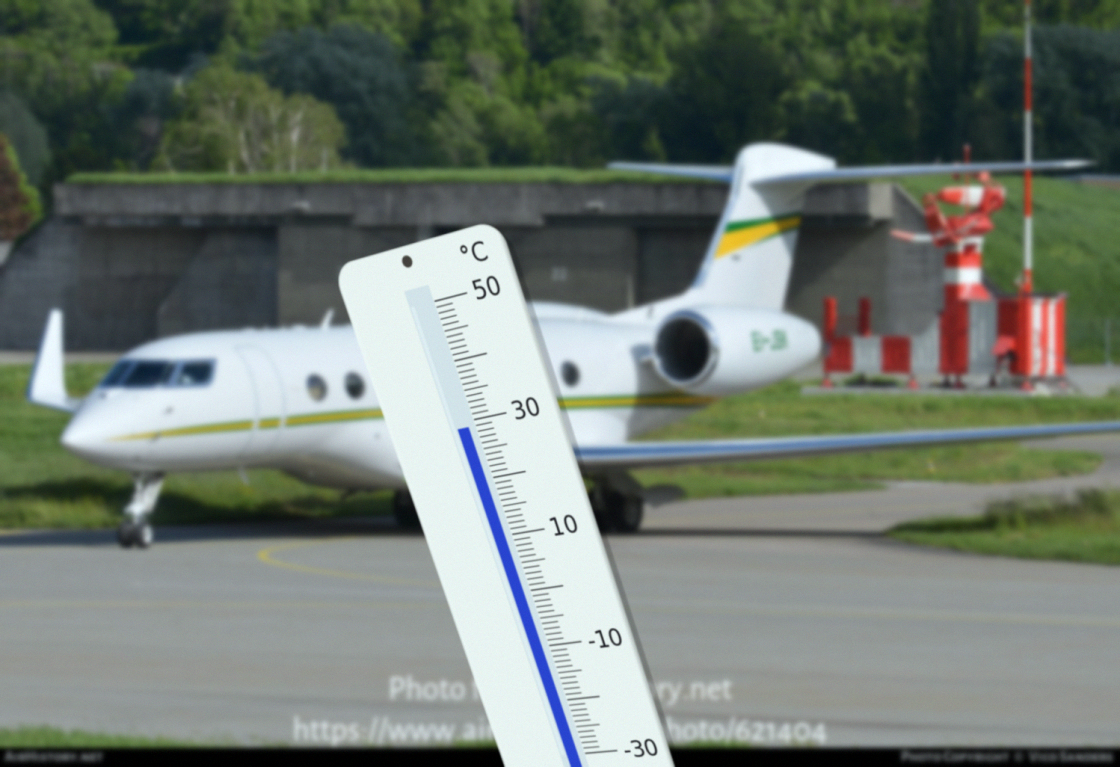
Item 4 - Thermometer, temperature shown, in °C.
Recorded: 29 °C
